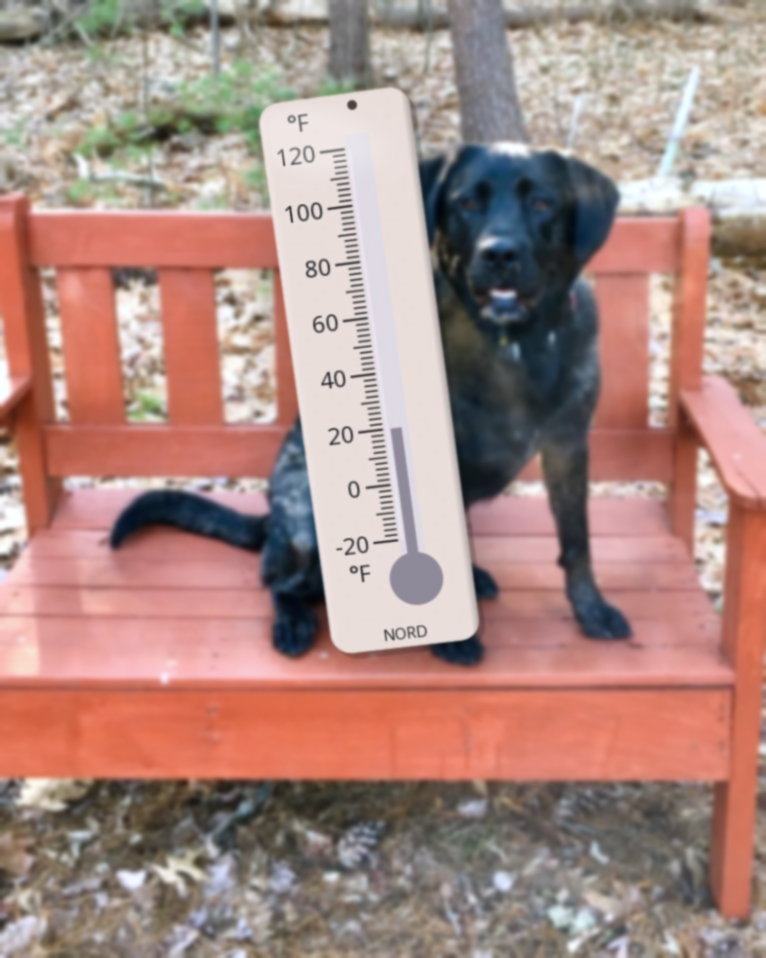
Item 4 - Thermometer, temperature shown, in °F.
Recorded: 20 °F
